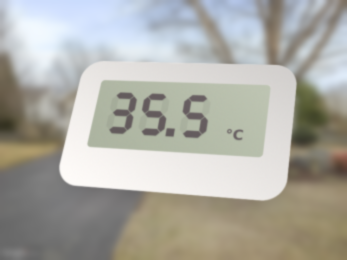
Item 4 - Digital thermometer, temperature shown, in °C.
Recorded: 35.5 °C
